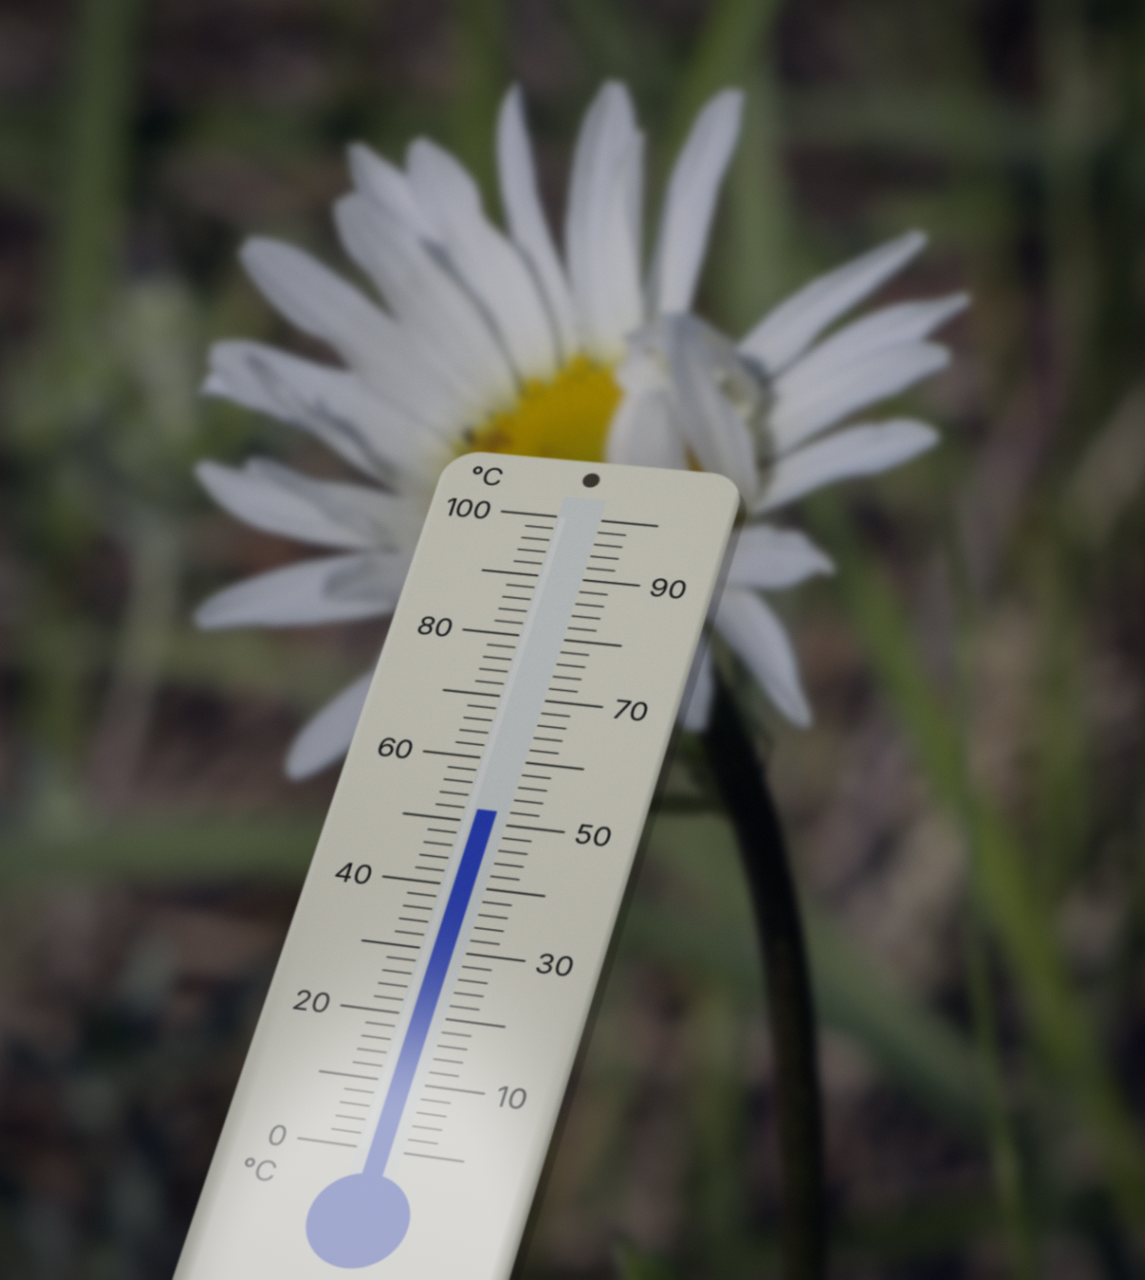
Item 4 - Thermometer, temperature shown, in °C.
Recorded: 52 °C
